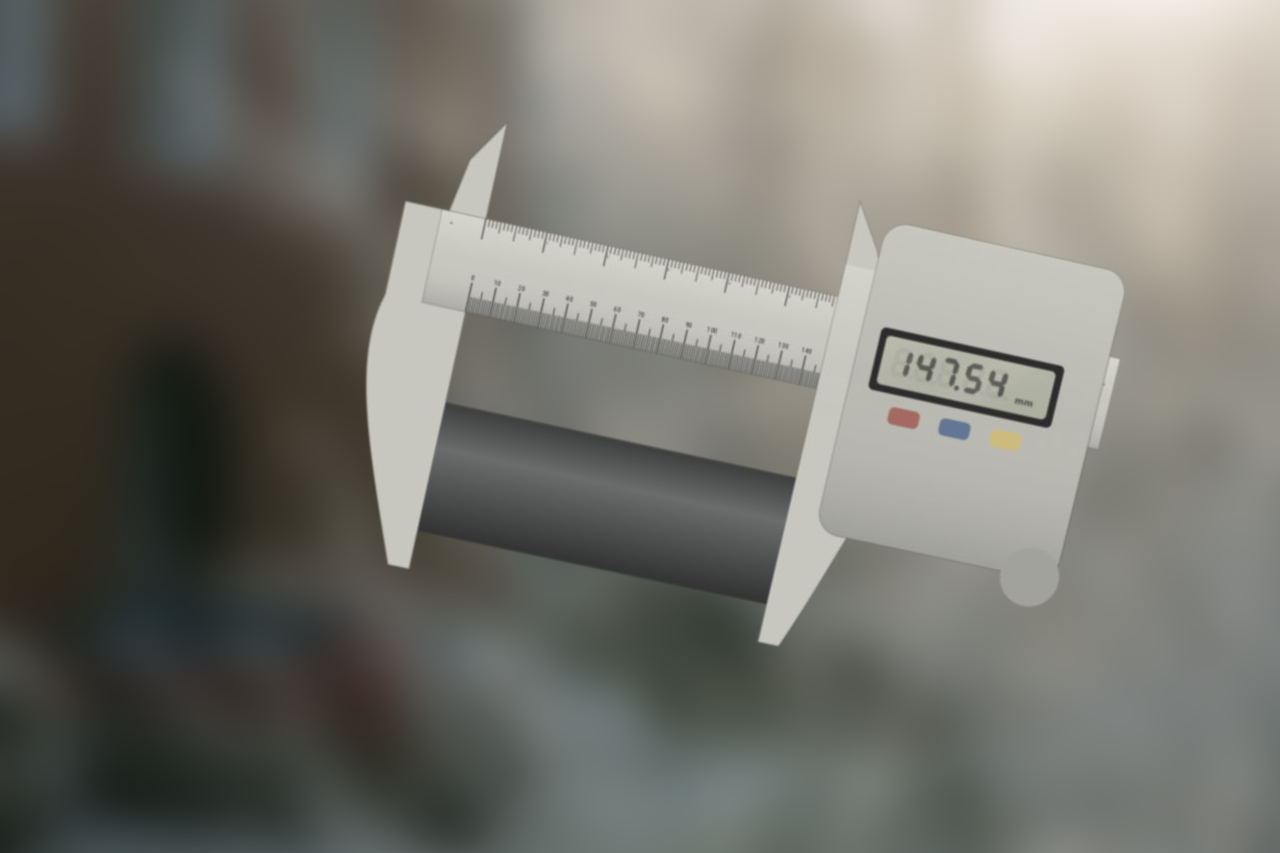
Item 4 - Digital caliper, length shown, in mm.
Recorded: 147.54 mm
